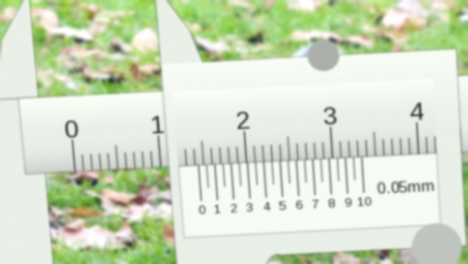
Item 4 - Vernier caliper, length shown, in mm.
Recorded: 14.4 mm
